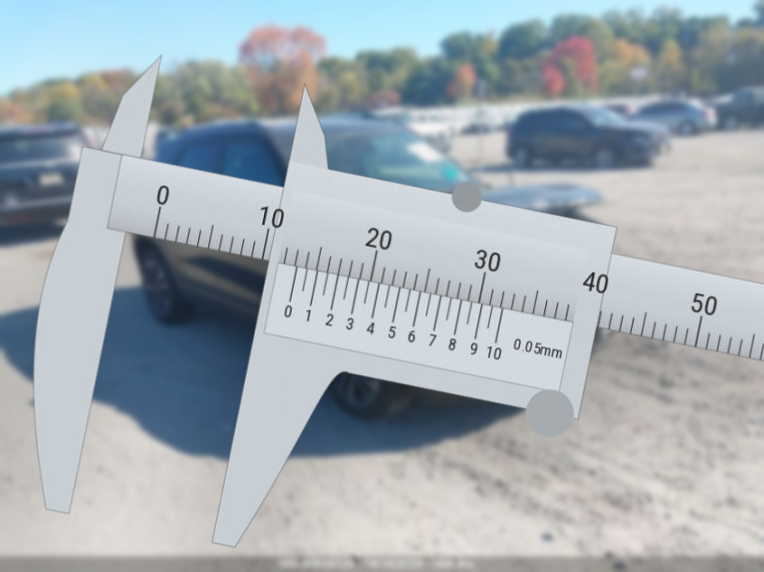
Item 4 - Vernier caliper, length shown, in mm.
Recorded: 13.2 mm
